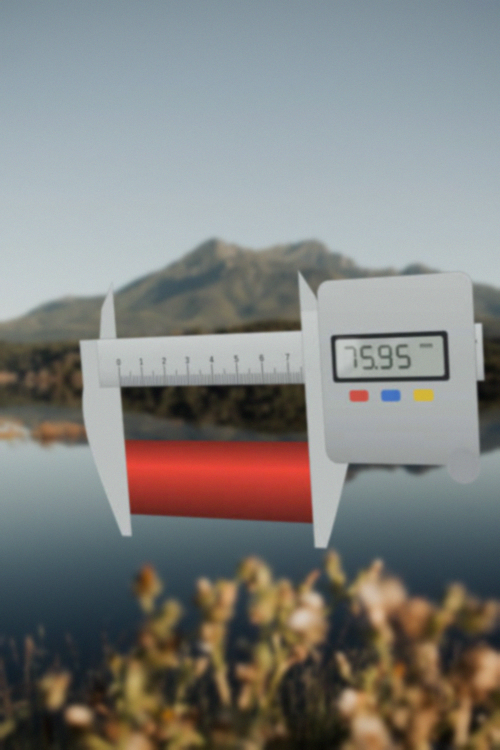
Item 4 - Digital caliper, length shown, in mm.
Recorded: 75.95 mm
